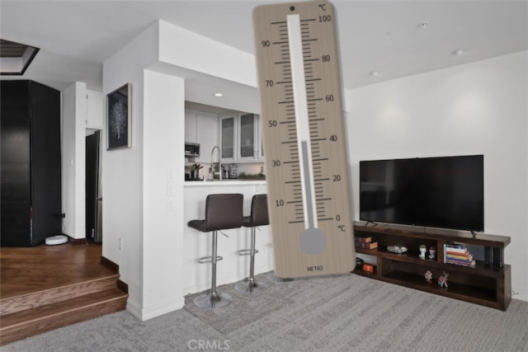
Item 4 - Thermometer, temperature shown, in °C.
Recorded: 40 °C
